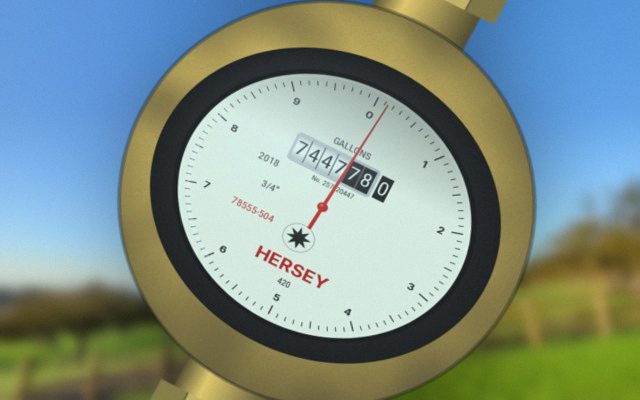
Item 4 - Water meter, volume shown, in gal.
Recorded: 7447780.1 gal
